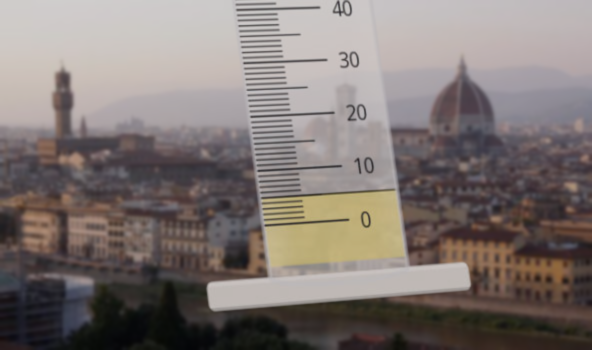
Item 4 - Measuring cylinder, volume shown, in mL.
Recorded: 5 mL
